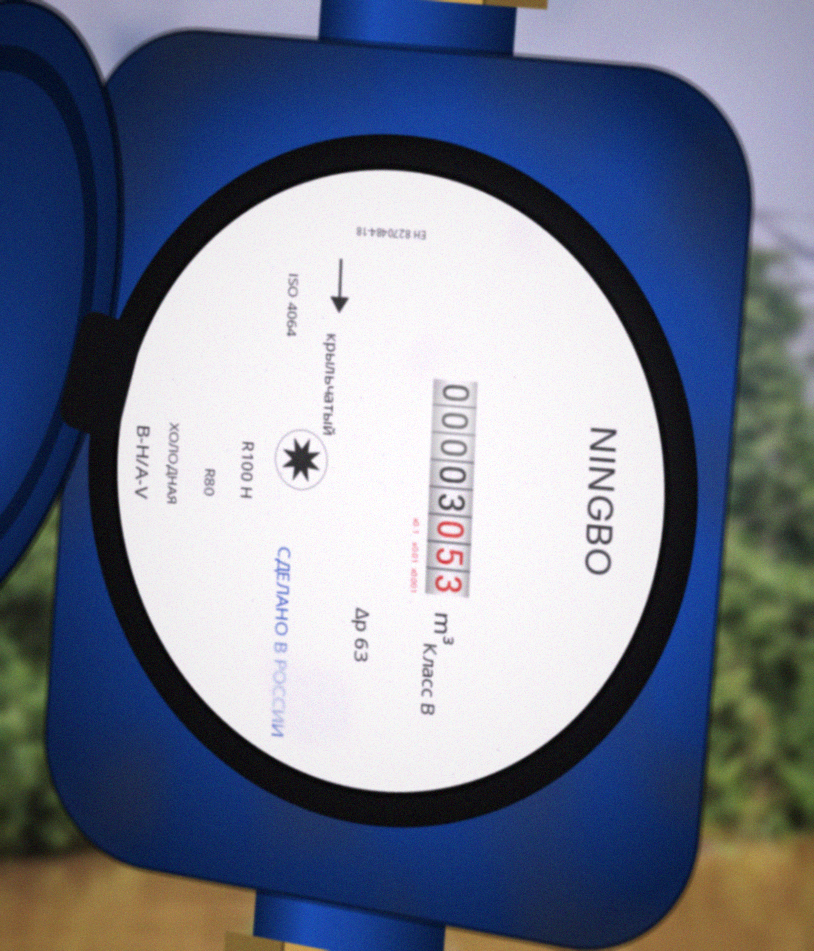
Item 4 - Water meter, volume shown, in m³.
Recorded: 3.053 m³
